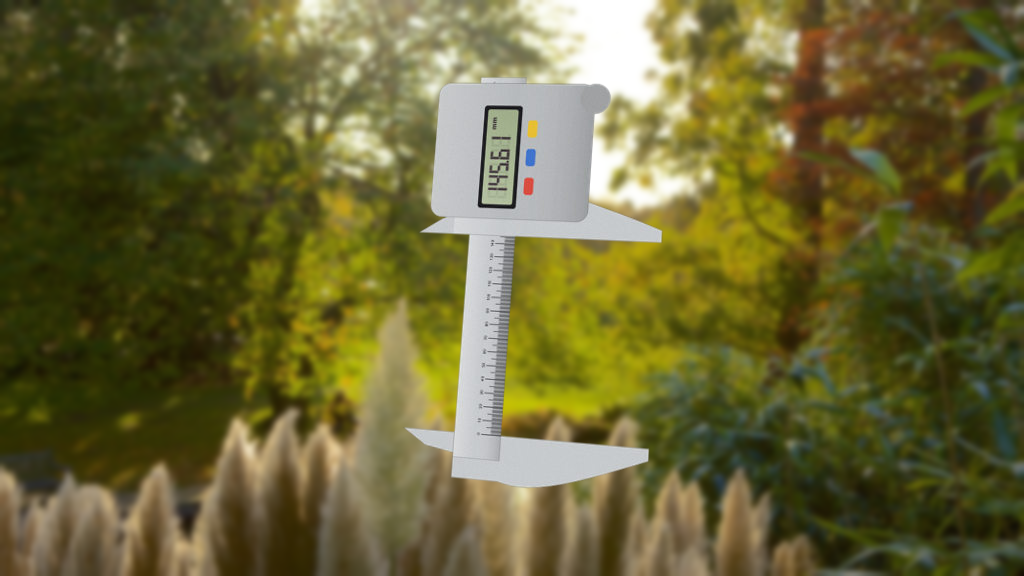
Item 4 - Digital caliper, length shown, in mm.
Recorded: 145.61 mm
